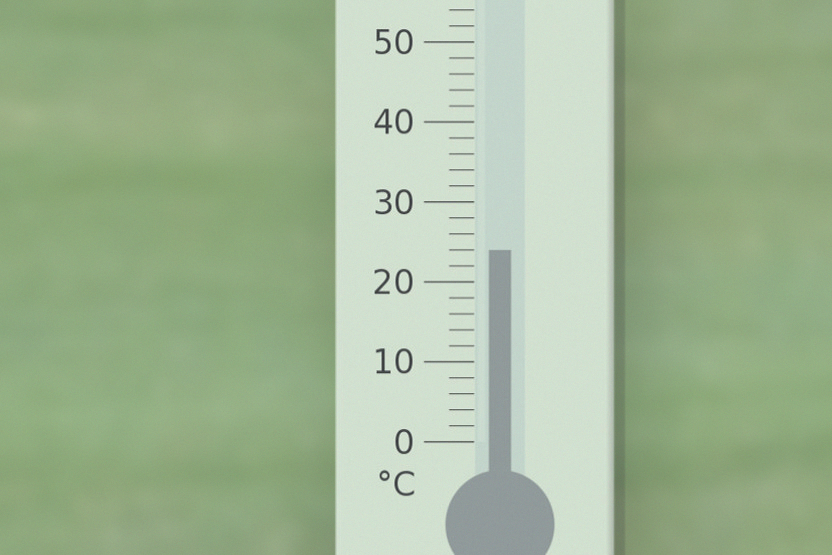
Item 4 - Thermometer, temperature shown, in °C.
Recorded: 24 °C
